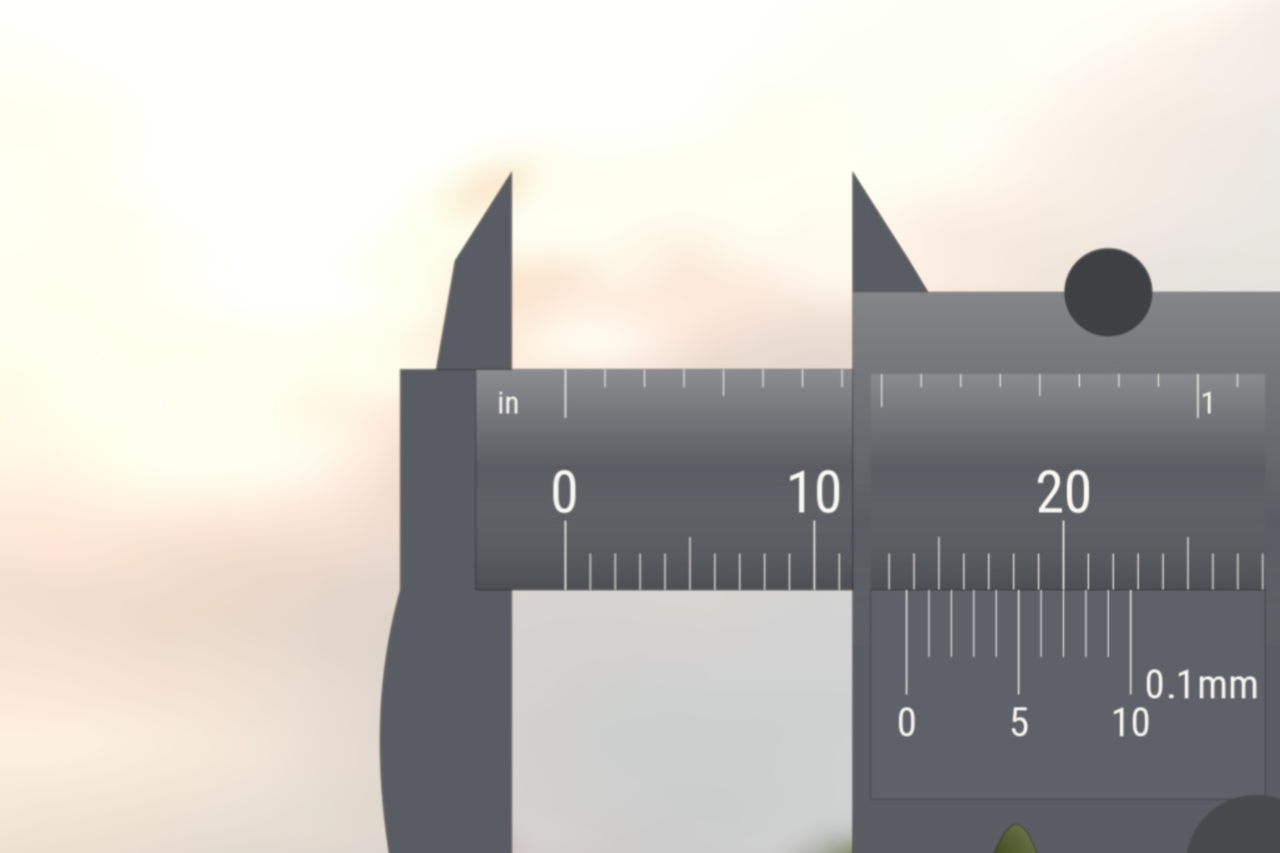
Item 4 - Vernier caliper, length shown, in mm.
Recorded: 13.7 mm
